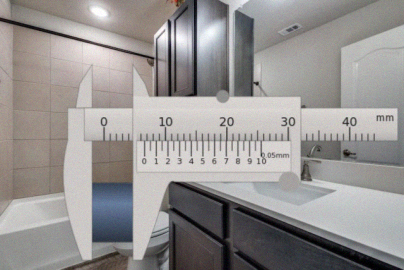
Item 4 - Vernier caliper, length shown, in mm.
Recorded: 6.6 mm
